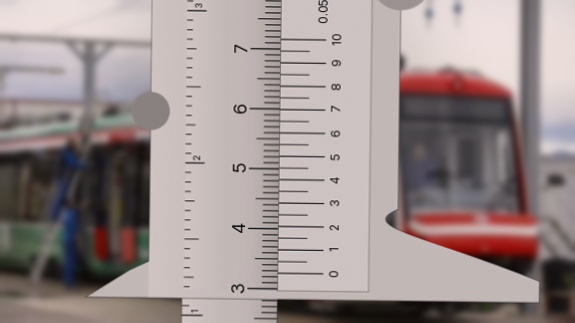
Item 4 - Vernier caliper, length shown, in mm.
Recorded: 32.6 mm
